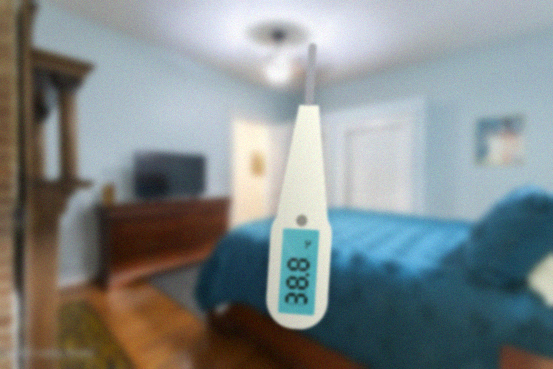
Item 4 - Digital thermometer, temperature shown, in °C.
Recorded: 38.8 °C
